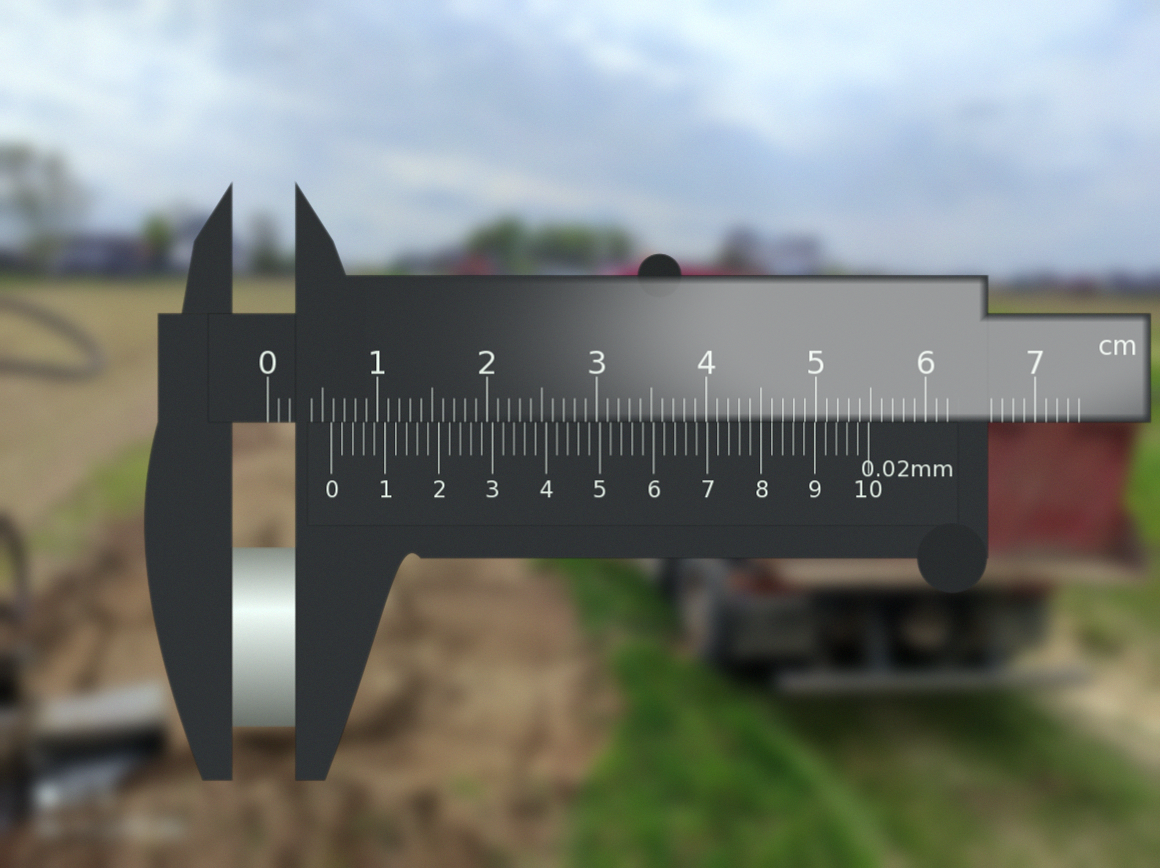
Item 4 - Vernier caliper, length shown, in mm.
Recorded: 5.8 mm
